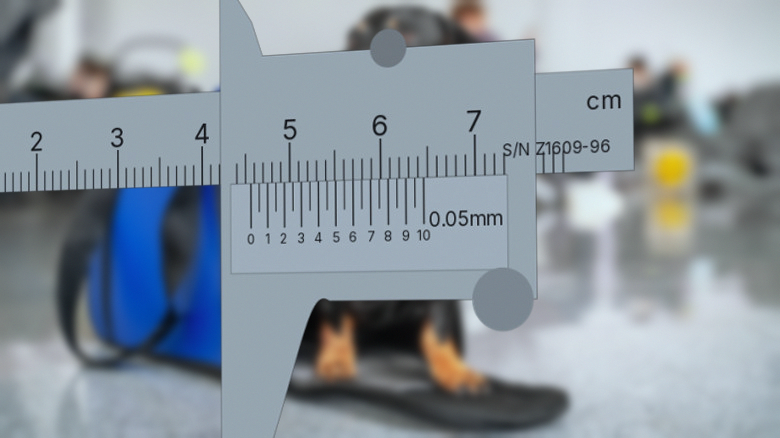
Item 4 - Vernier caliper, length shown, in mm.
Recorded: 45.6 mm
